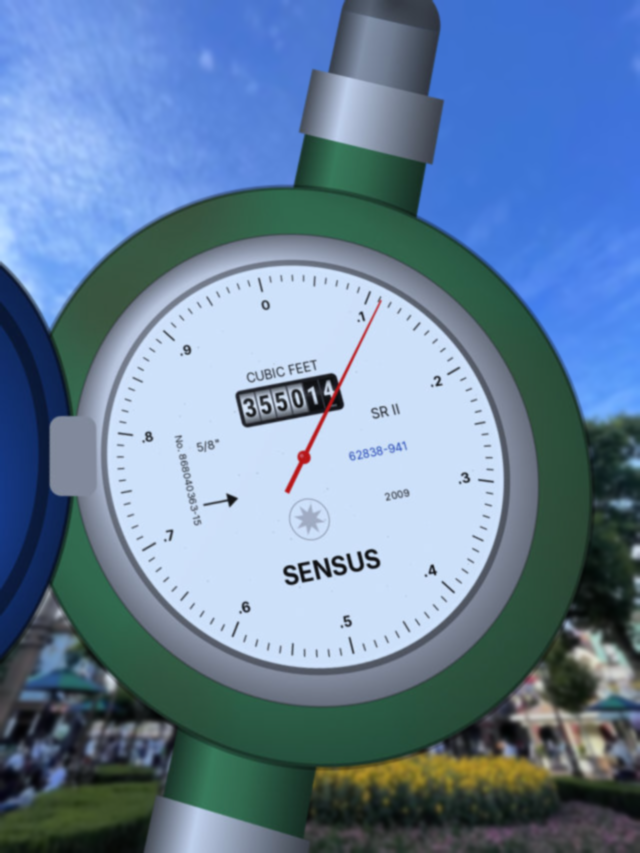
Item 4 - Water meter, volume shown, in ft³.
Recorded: 355014.11 ft³
